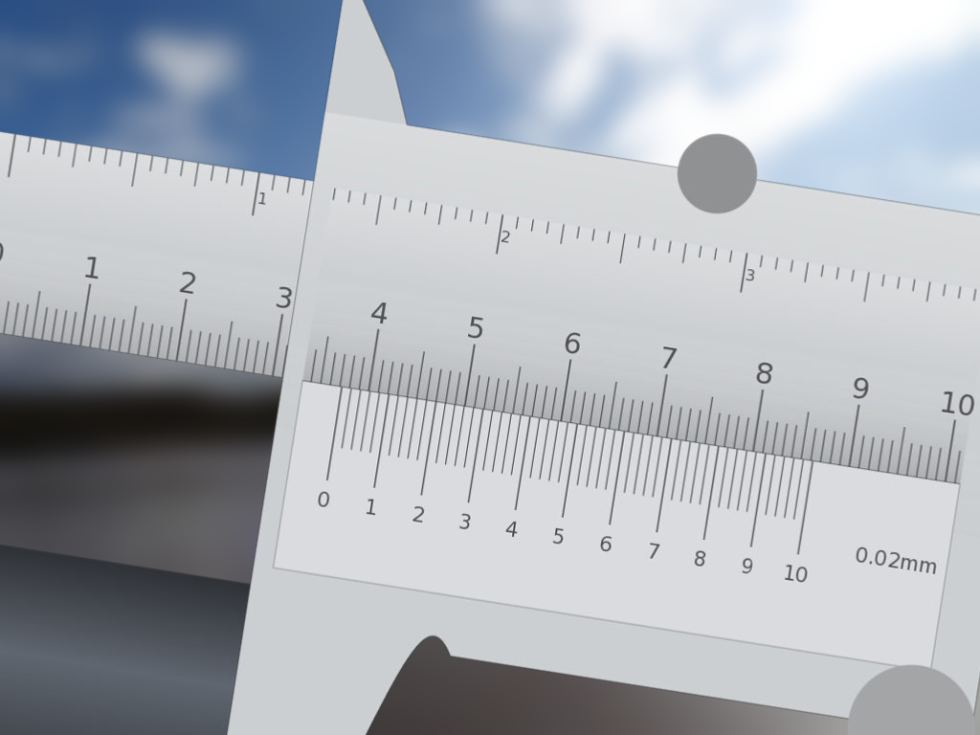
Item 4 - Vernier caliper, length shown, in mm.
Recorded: 37.2 mm
